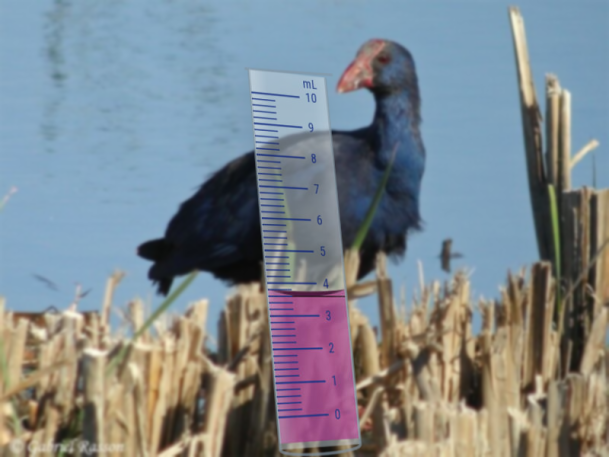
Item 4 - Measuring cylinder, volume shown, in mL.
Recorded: 3.6 mL
